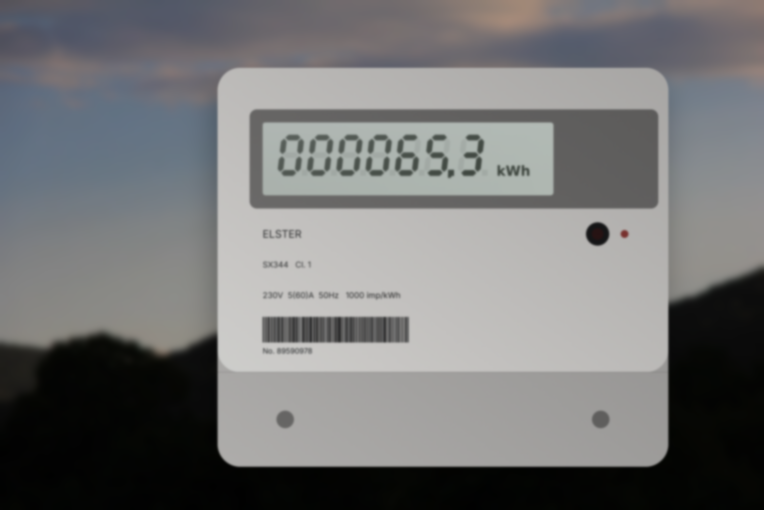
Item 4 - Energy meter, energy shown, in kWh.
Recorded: 65.3 kWh
